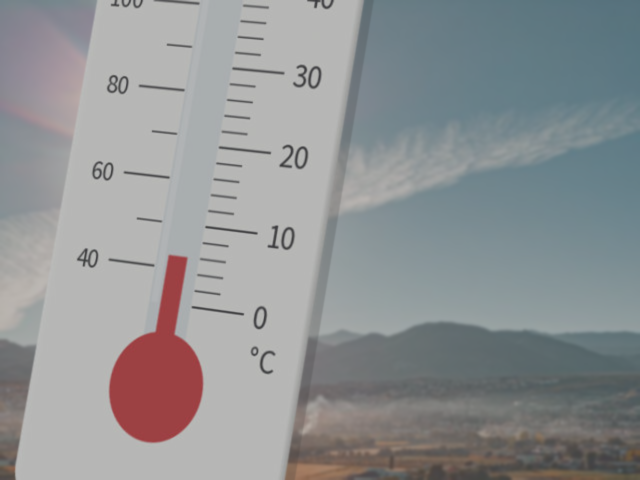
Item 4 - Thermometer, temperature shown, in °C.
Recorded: 6 °C
